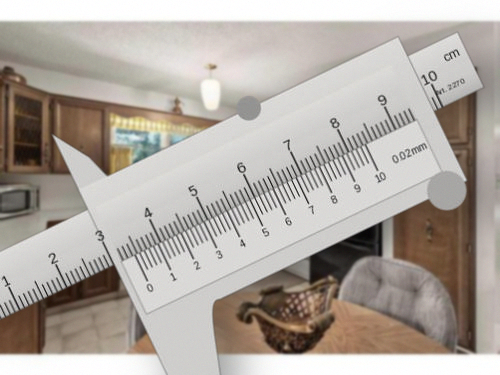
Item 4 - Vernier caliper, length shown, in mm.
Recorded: 34.5 mm
